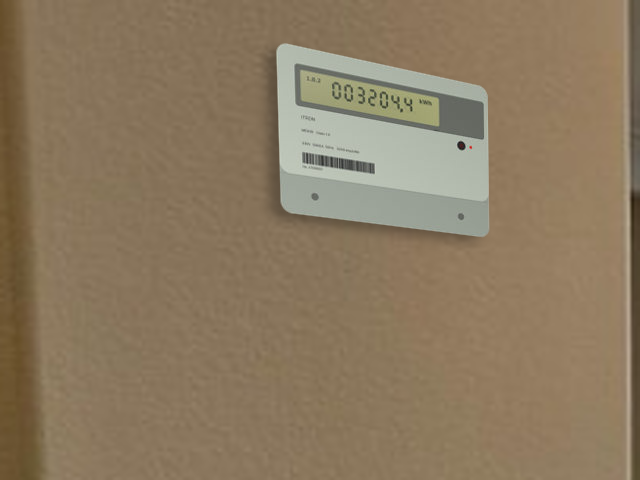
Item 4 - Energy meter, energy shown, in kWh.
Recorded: 3204.4 kWh
